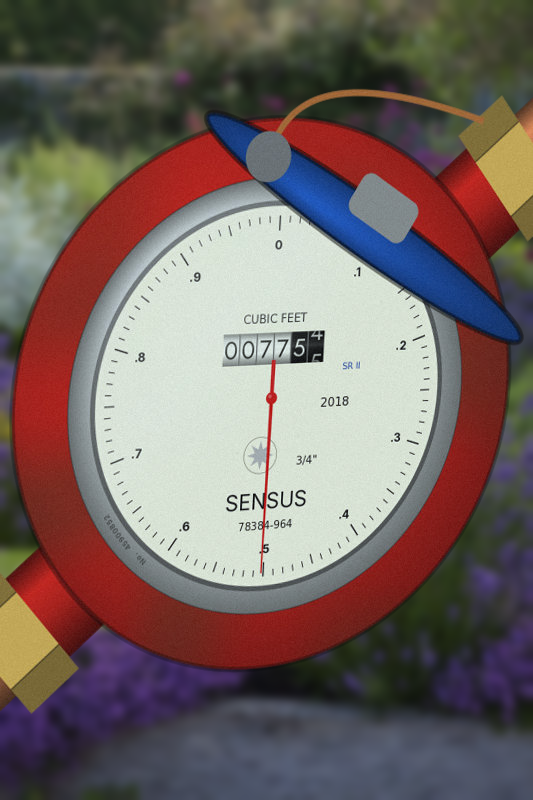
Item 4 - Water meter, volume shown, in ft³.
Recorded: 7754.50 ft³
